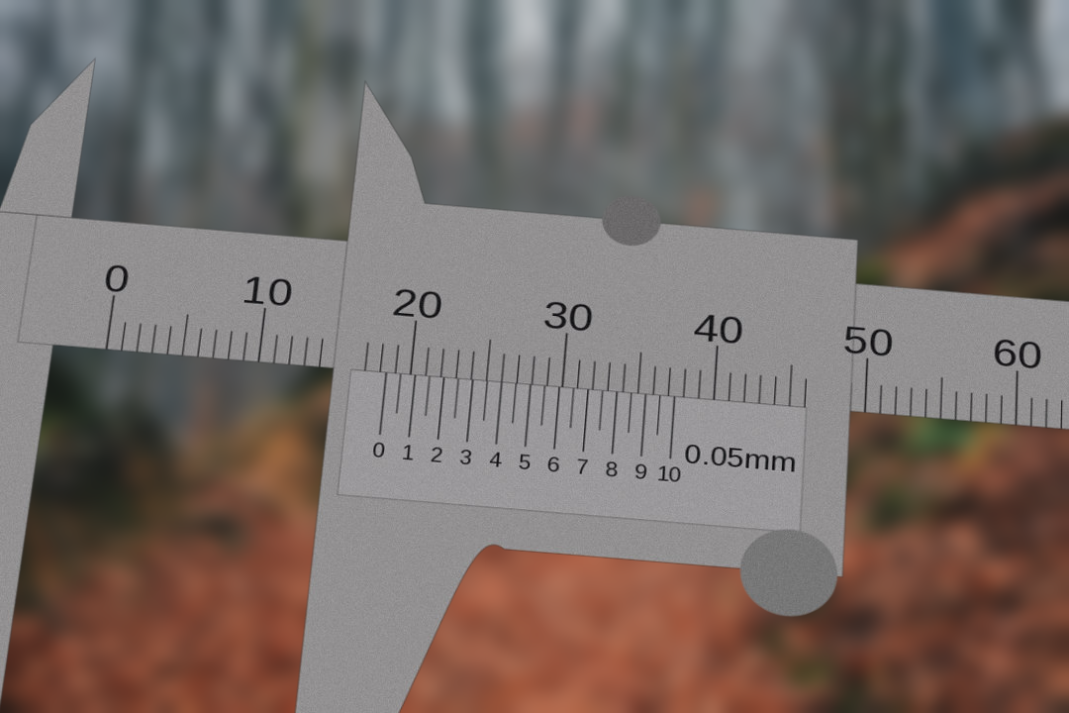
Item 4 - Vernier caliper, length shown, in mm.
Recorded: 18.4 mm
